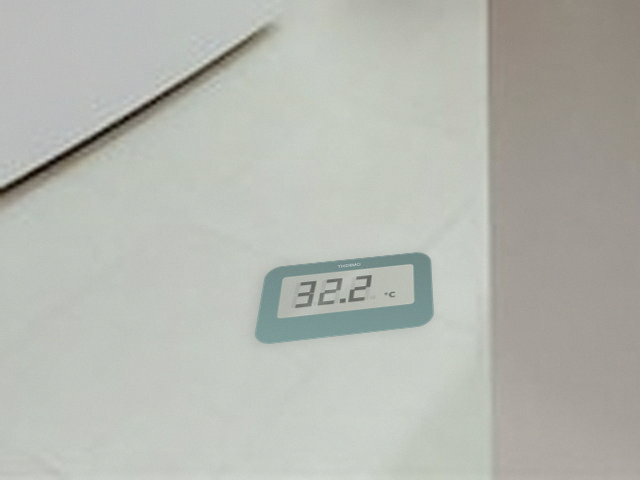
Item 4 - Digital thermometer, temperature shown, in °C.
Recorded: 32.2 °C
